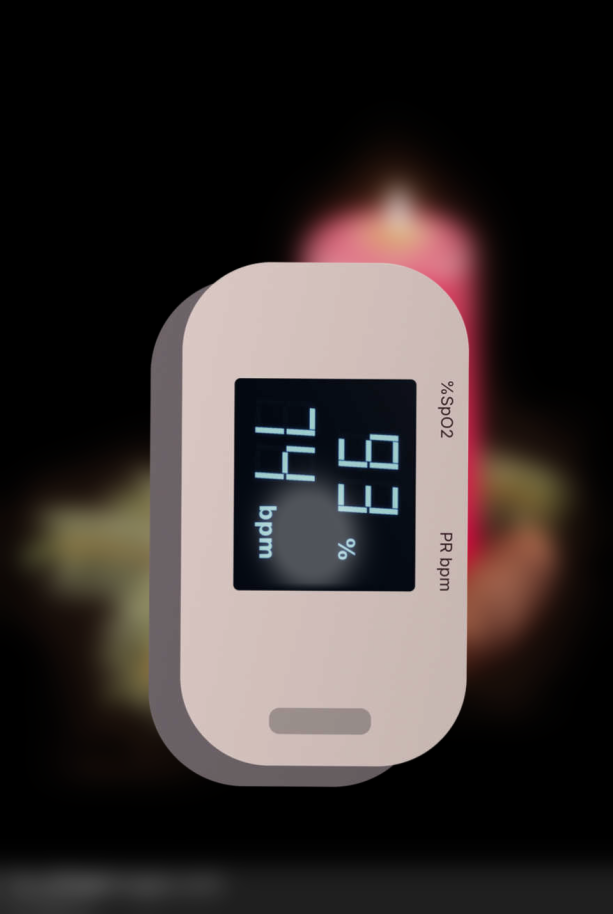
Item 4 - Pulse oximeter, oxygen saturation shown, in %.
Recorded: 93 %
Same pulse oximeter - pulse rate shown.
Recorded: 74 bpm
